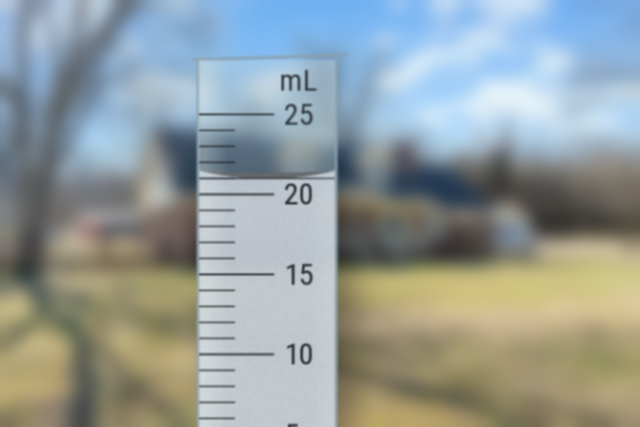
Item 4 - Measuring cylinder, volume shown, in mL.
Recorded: 21 mL
